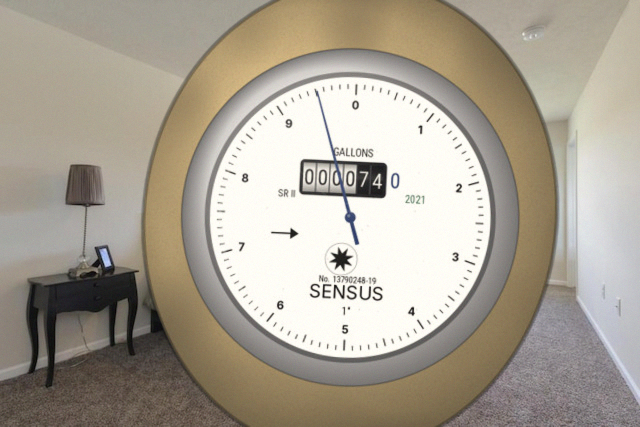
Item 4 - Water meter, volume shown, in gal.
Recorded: 739.5 gal
